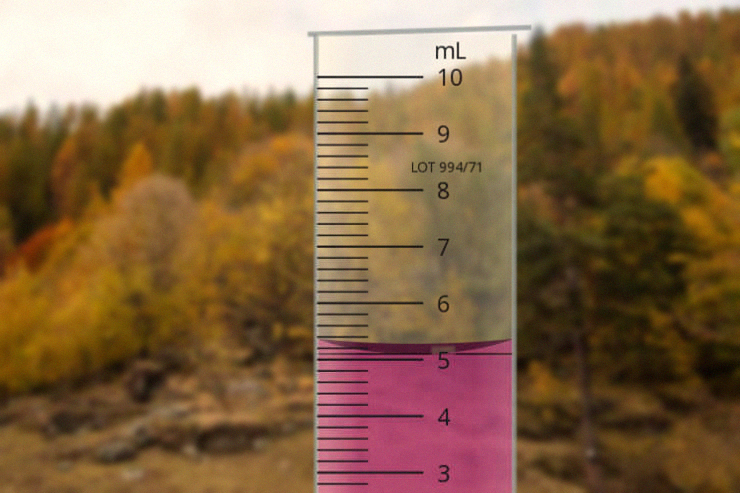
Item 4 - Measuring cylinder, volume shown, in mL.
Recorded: 5.1 mL
